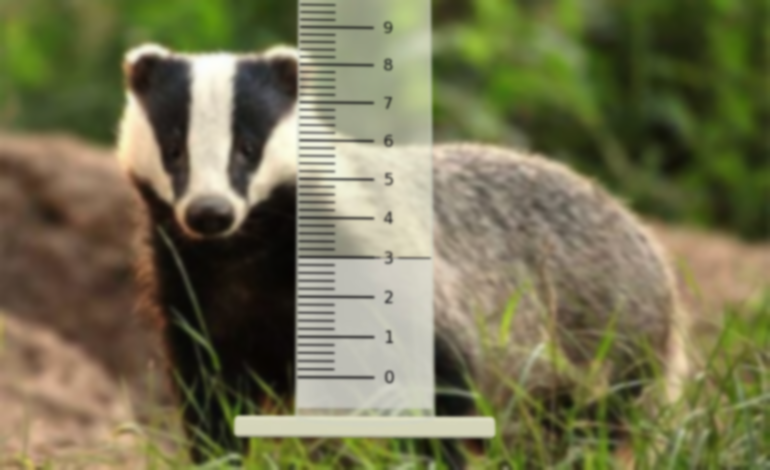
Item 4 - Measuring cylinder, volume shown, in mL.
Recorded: 3 mL
